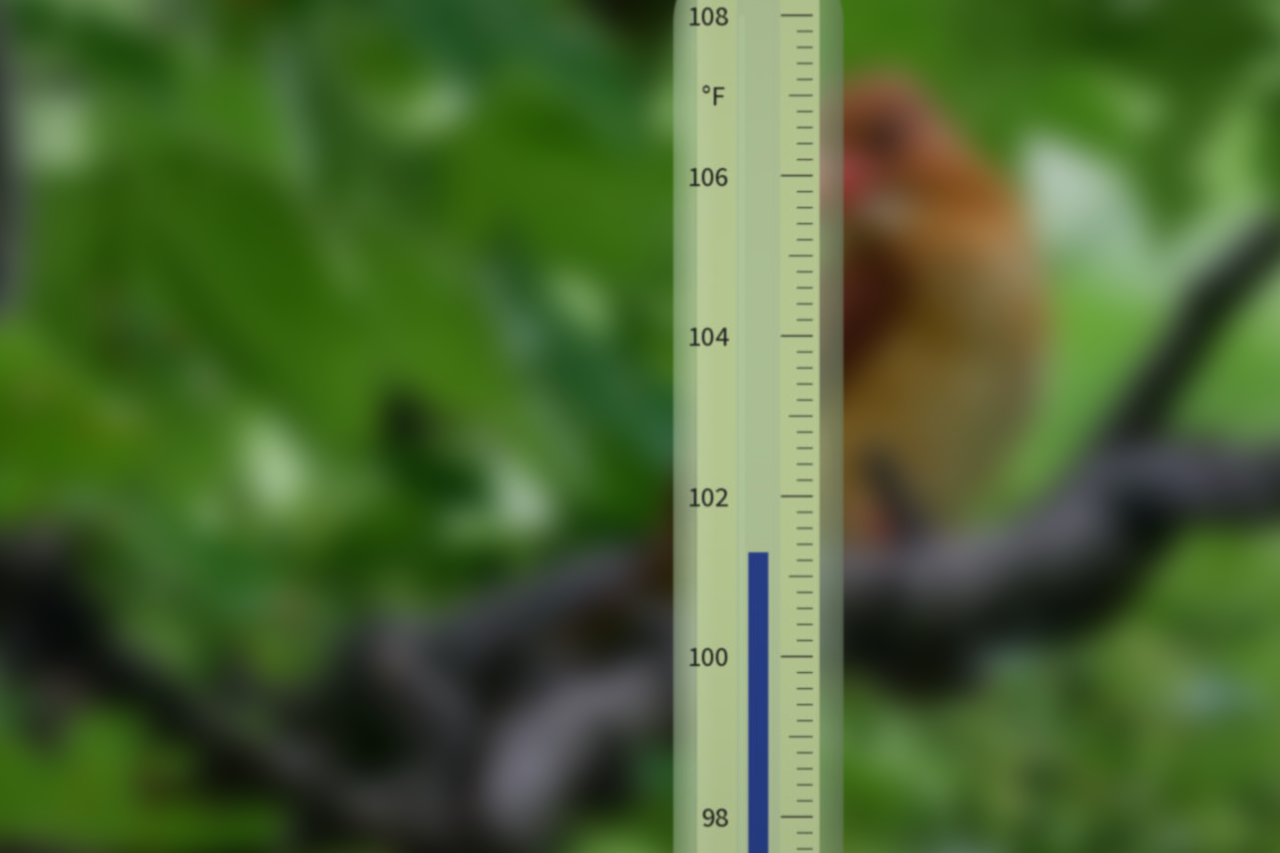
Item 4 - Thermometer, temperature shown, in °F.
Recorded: 101.3 °F
